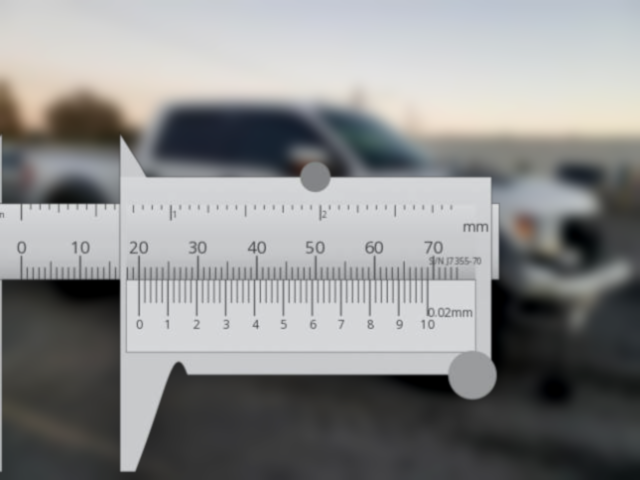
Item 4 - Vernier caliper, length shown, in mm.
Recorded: 20.0 mm
